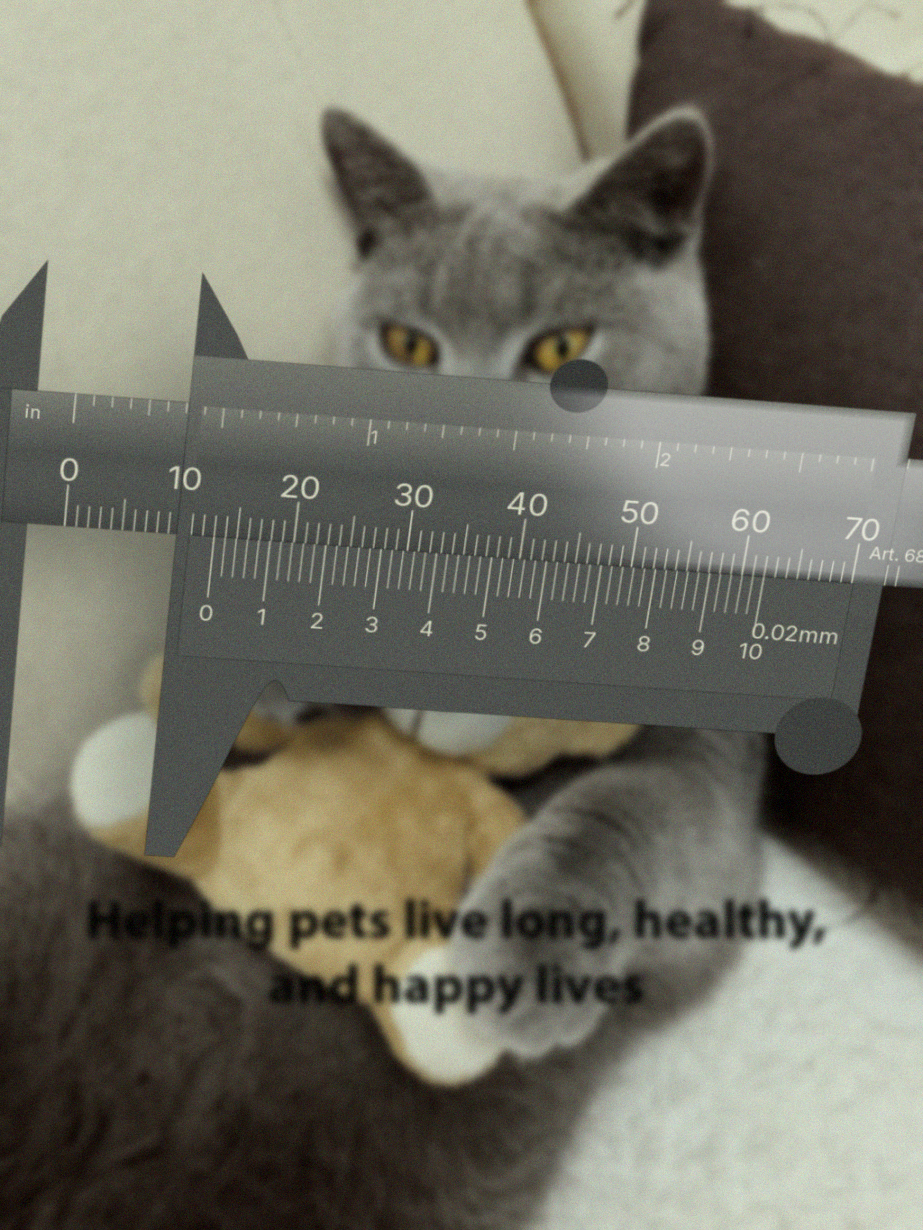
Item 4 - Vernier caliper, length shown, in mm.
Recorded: 13.0 mm
